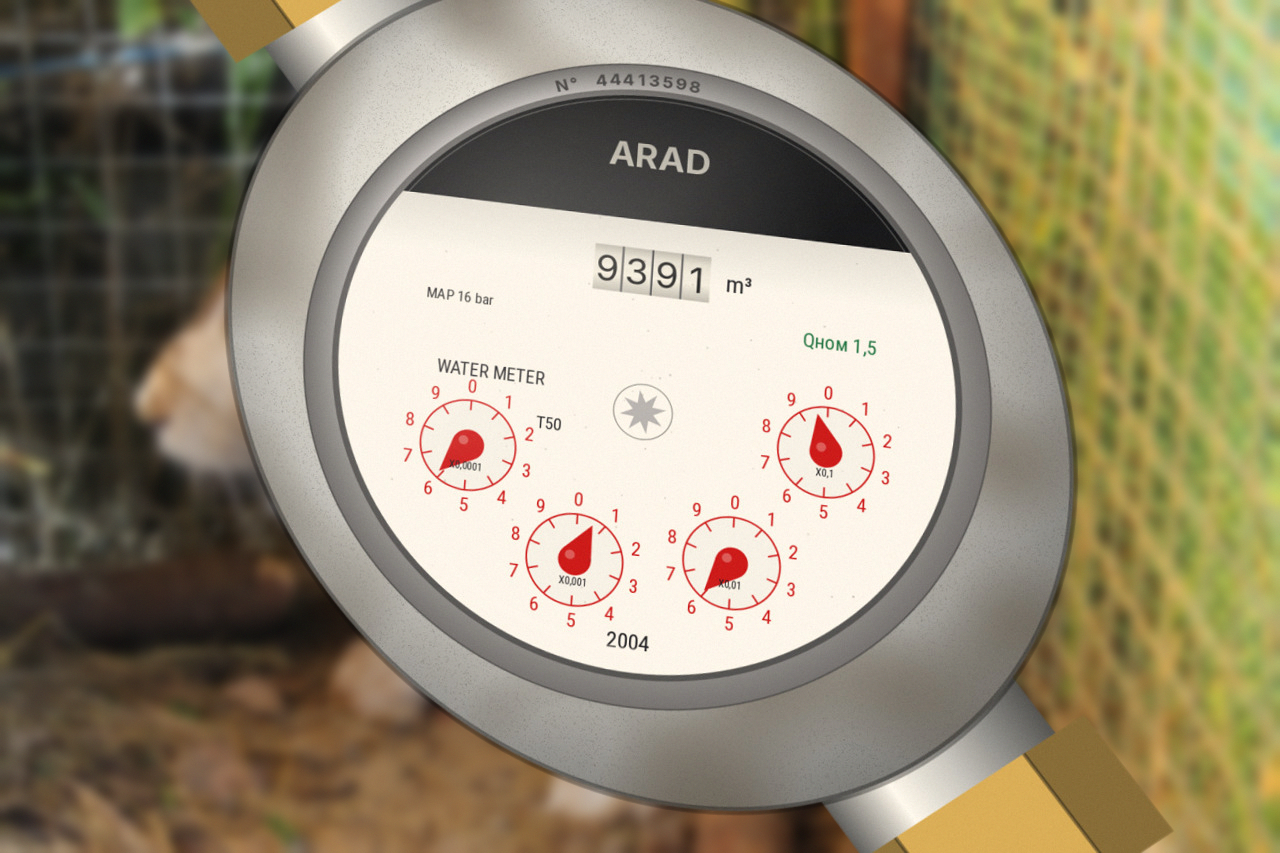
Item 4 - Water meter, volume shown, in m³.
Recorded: 9390.9606 m³
